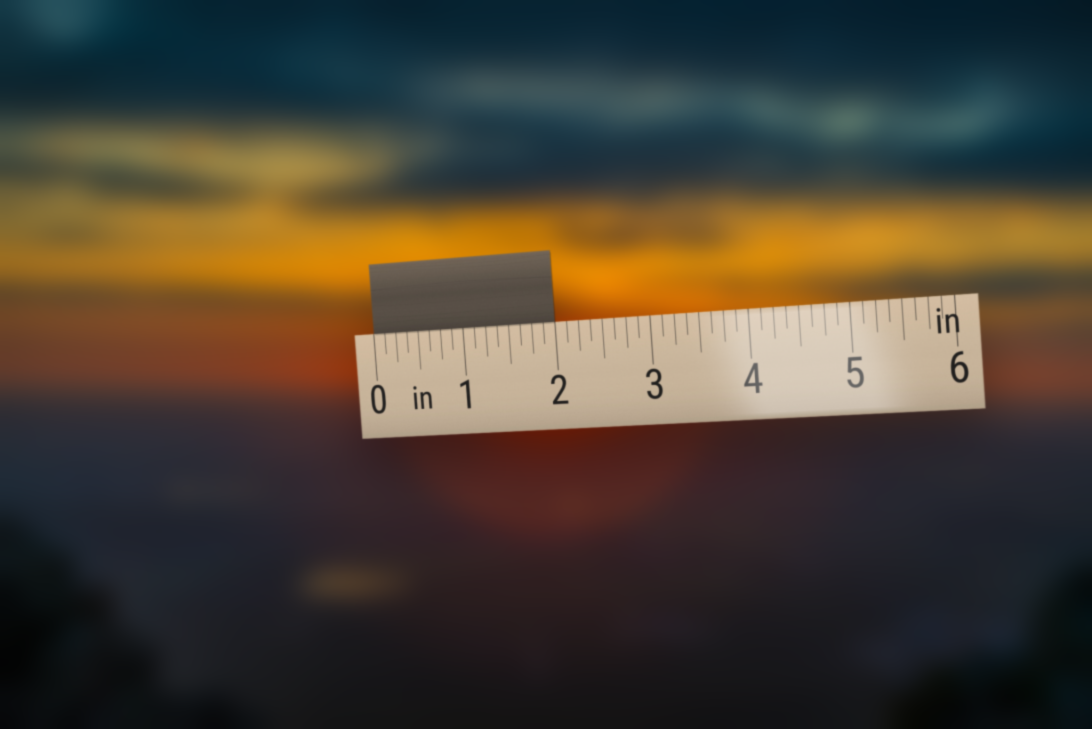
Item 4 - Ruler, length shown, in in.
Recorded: 2 in
